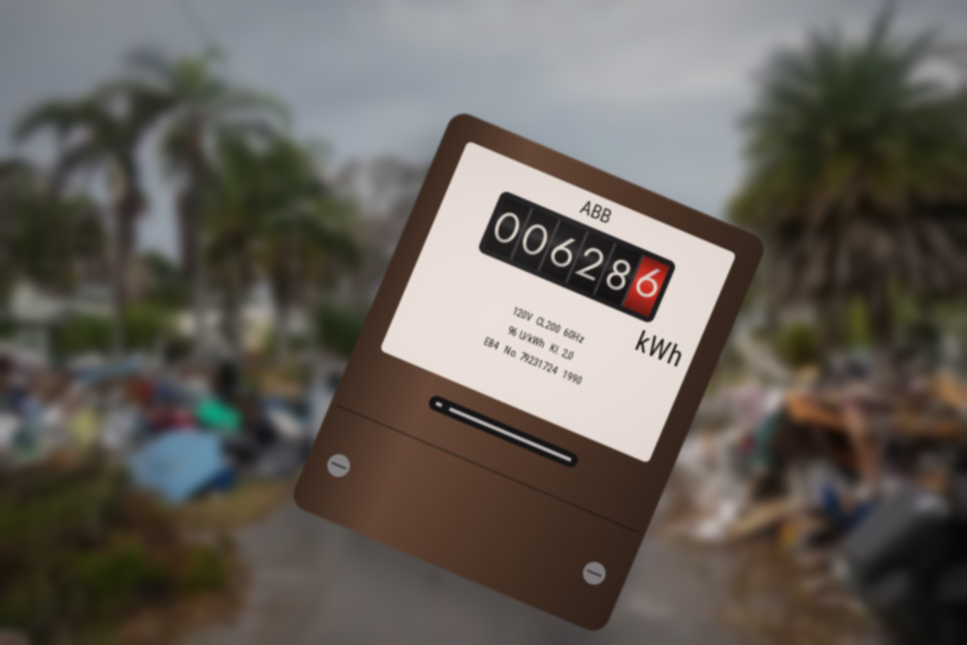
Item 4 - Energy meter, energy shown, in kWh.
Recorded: 628.6 kWh
